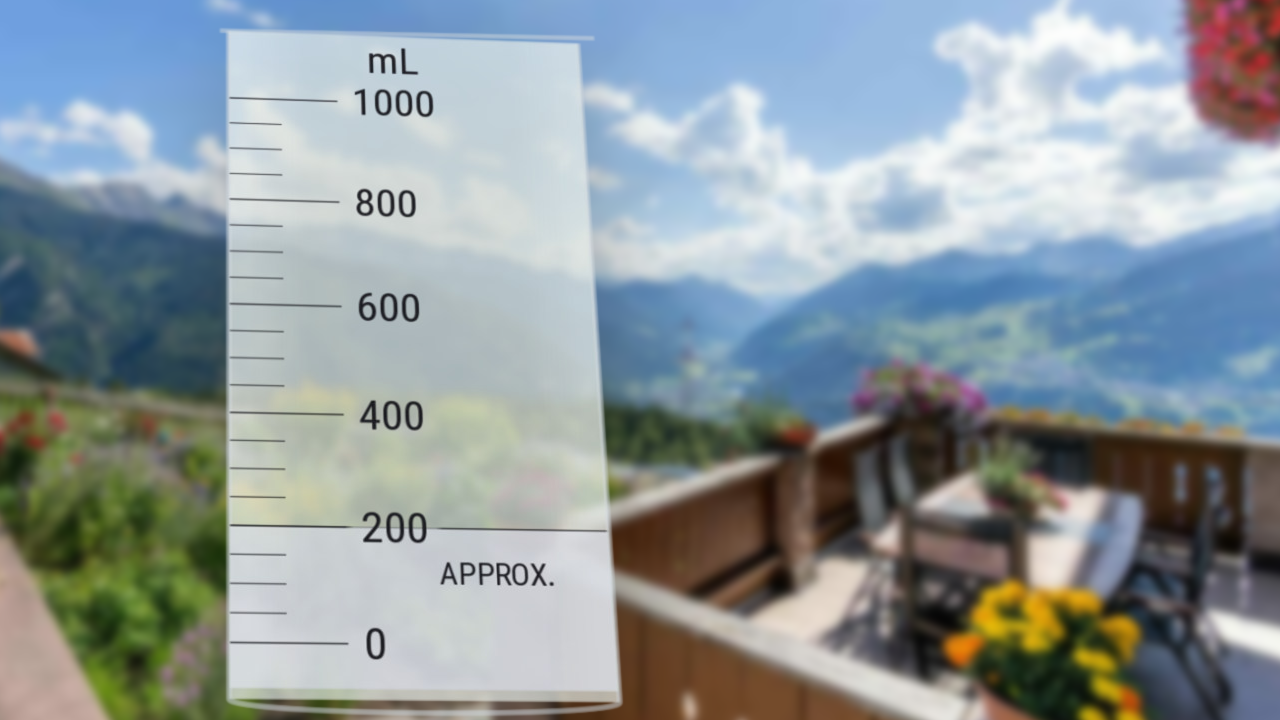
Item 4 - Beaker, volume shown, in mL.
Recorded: 200 mL
